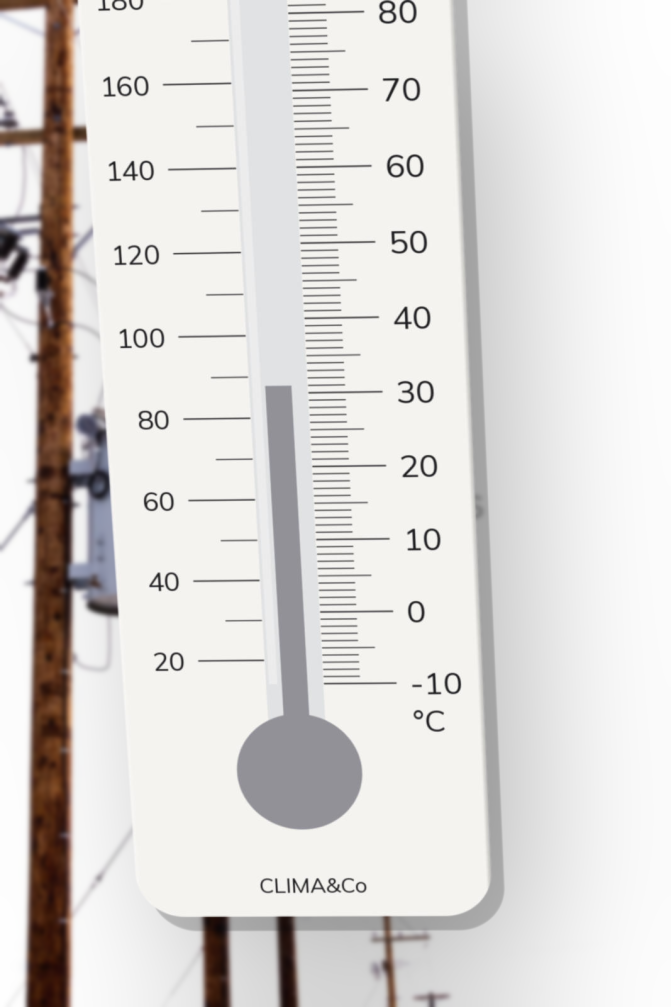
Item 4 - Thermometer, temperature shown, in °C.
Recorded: 31 °C
